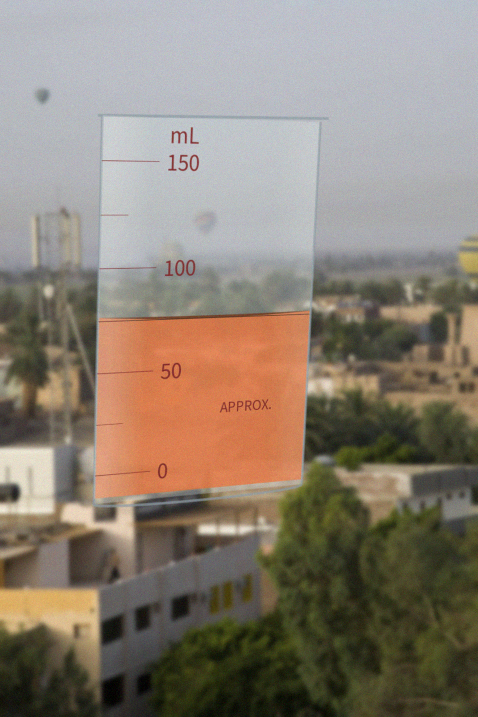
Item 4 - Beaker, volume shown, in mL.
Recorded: 75 mL
